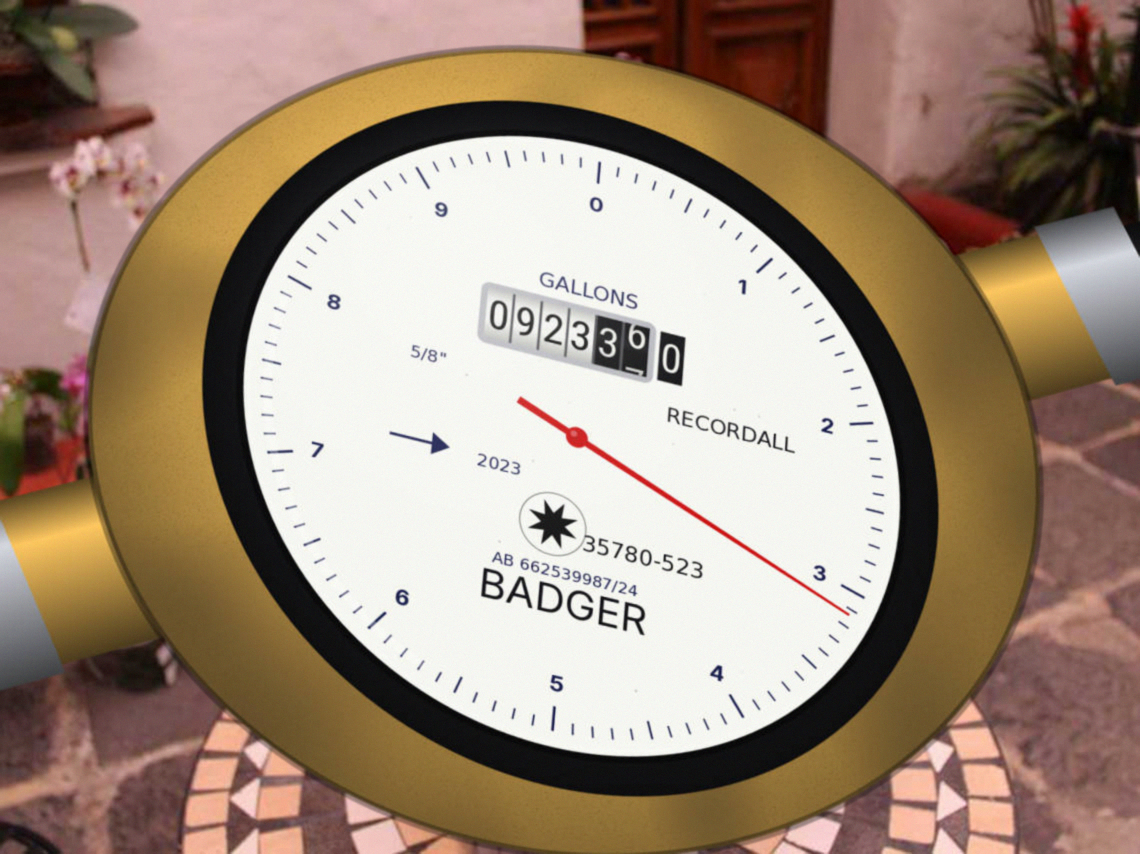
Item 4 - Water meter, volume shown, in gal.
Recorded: 923363.1 gal
